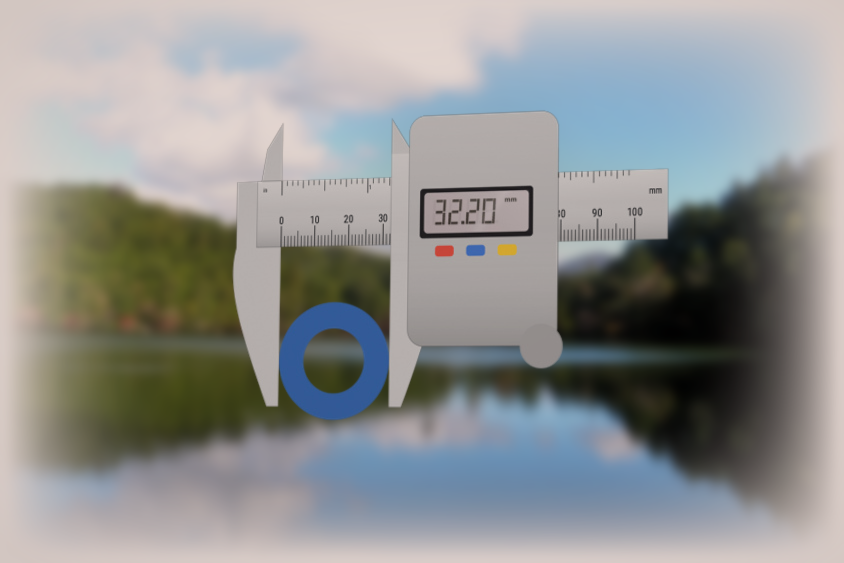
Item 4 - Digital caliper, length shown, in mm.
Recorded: 32.20 mm
